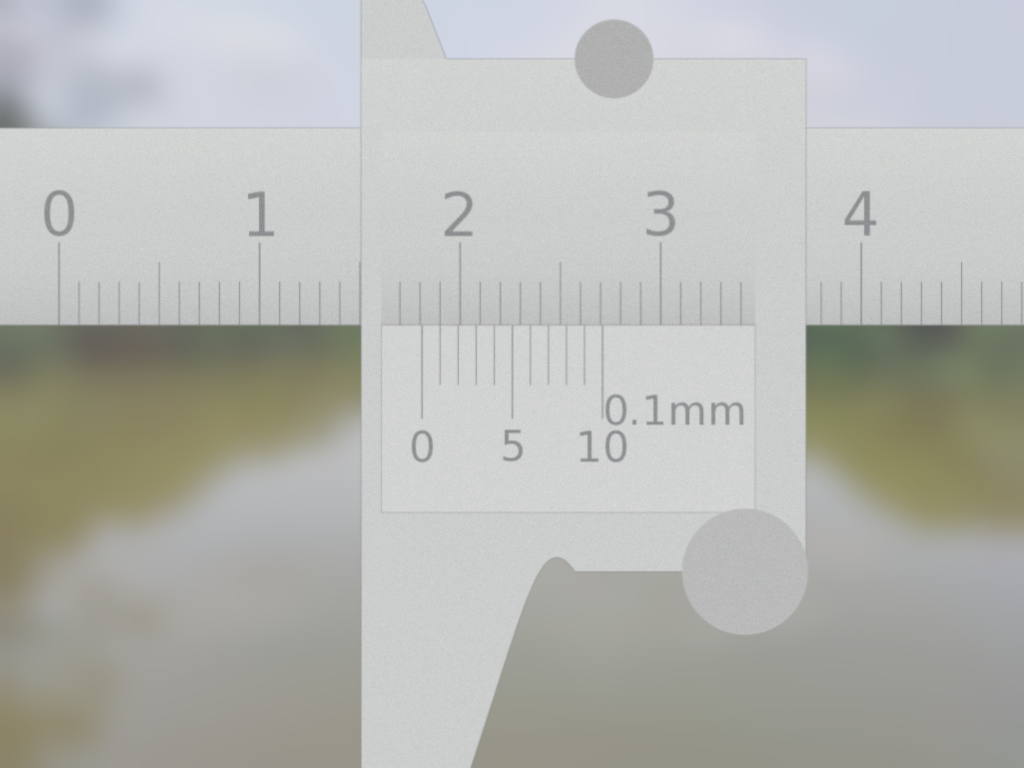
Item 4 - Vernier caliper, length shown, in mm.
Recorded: 18.1 mm
